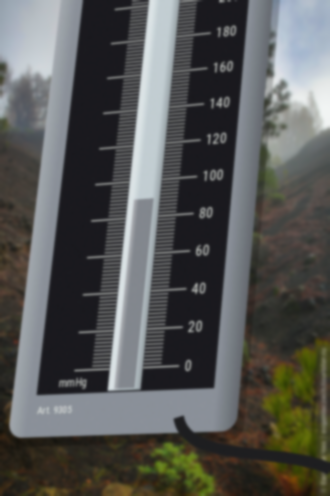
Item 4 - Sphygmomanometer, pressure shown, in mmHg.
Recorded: 90 mmHg
